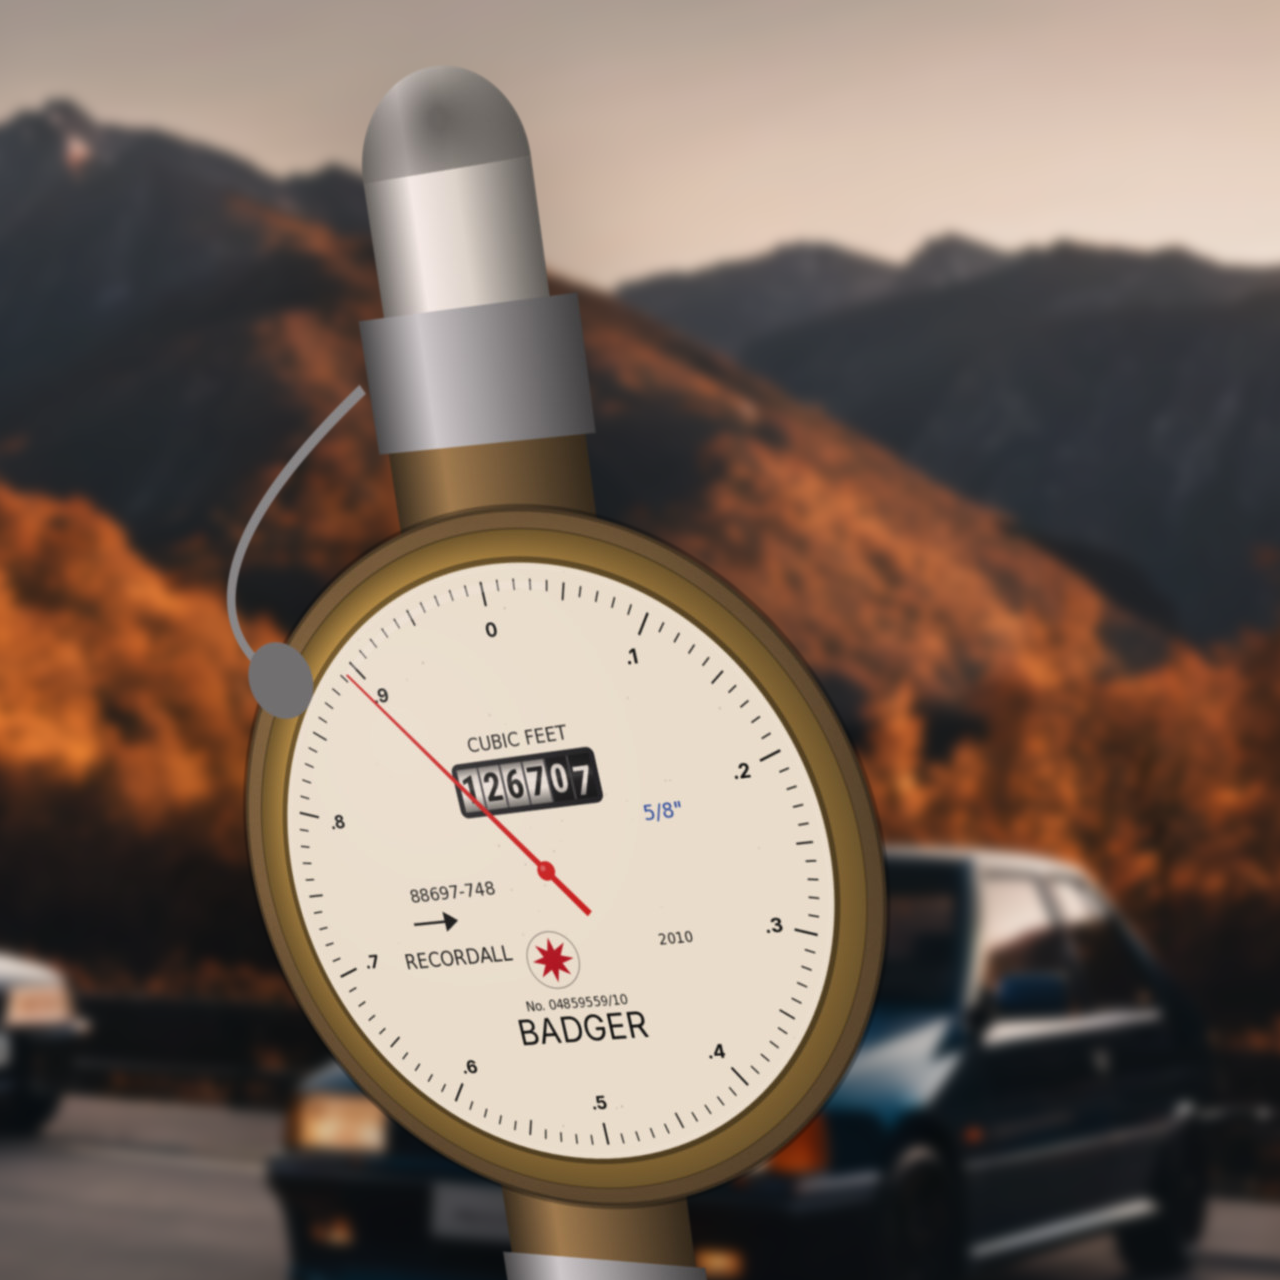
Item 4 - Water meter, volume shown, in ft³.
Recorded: 126706.89 ft³
